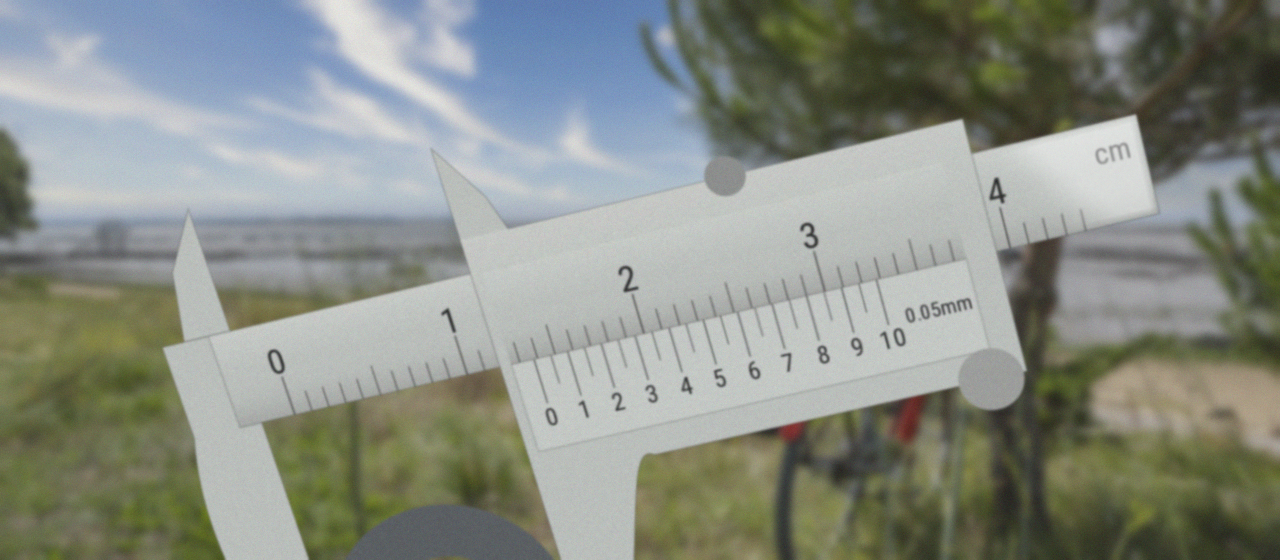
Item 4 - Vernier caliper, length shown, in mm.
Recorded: 13.8 mm
